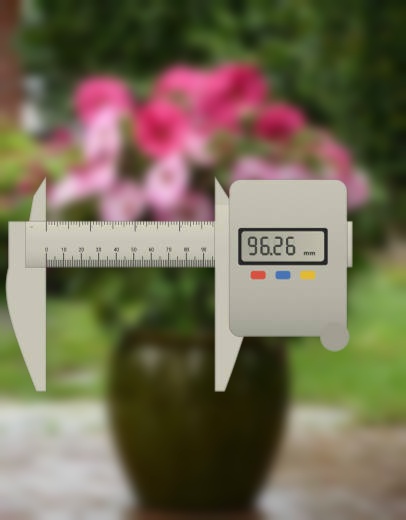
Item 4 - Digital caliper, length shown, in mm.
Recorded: 96.26 mm
